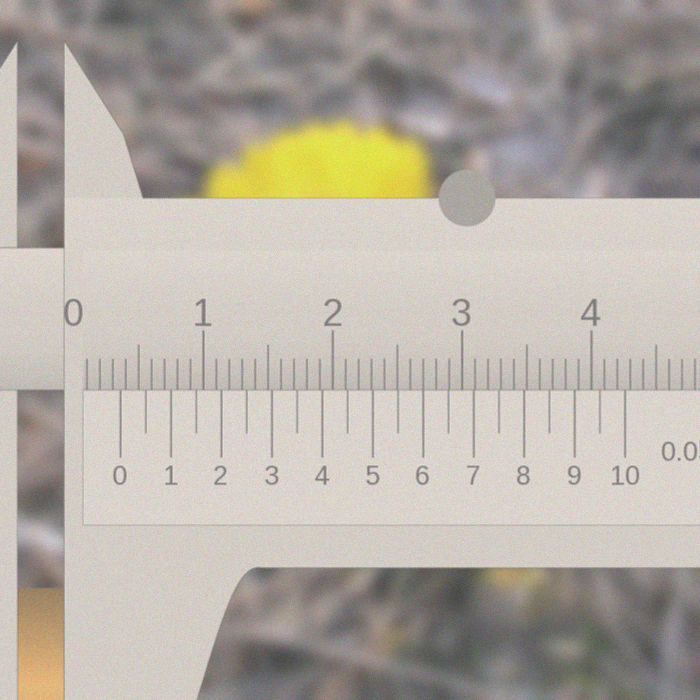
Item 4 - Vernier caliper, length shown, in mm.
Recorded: 3.6 mm
